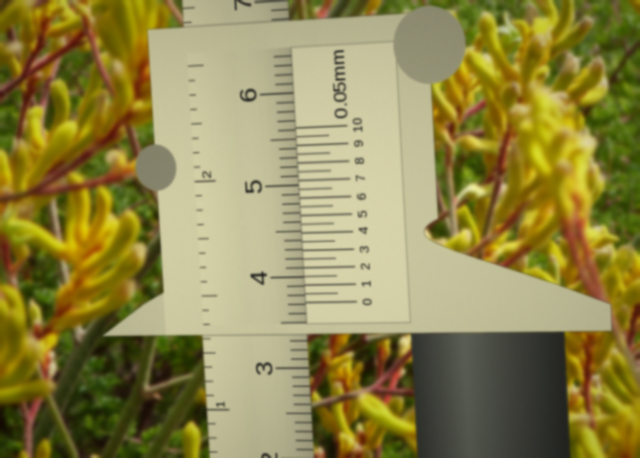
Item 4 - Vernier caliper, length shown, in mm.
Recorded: 37.2 mm
